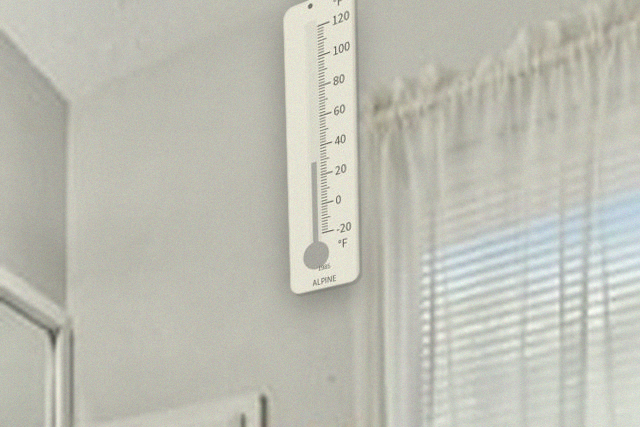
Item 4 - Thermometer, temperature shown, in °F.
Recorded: 30 °F
